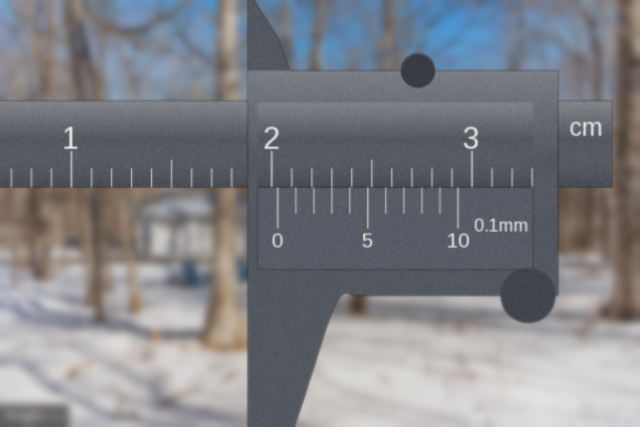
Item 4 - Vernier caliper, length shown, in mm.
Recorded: 20.3 mm
